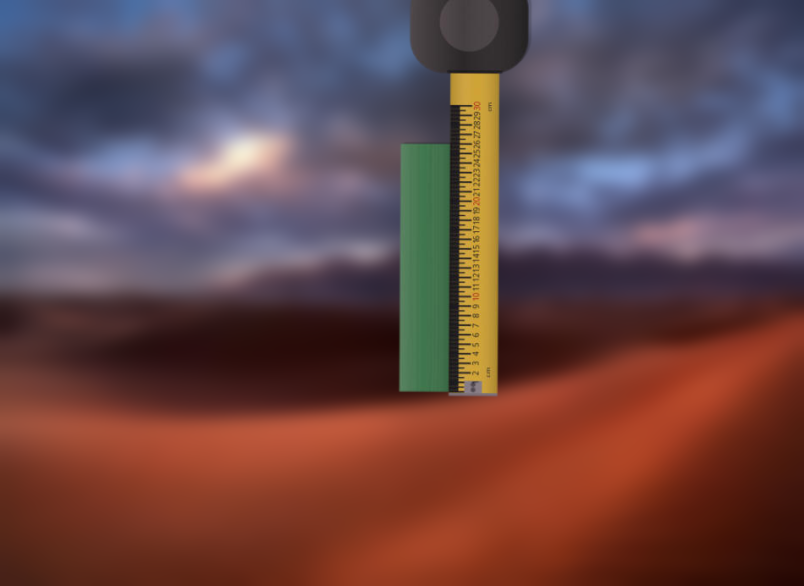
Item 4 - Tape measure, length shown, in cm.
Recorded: 26 cm
